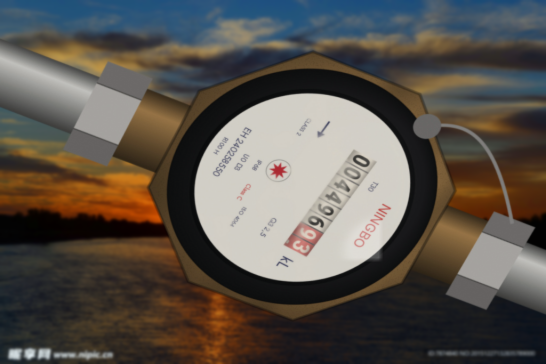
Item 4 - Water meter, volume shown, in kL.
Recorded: 4496.93 kL
